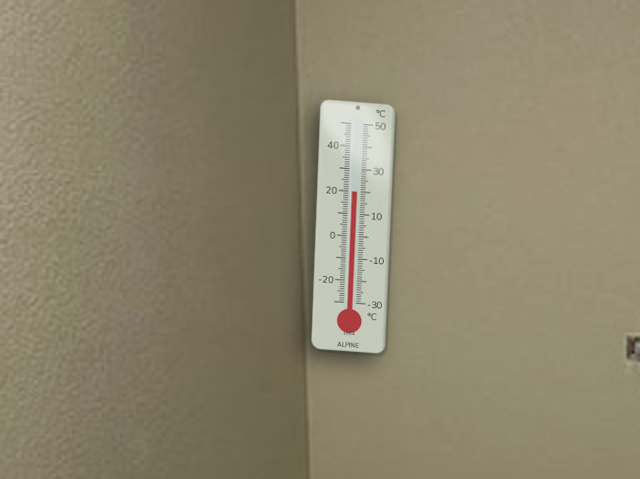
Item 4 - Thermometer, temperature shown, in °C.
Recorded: 20 °C
